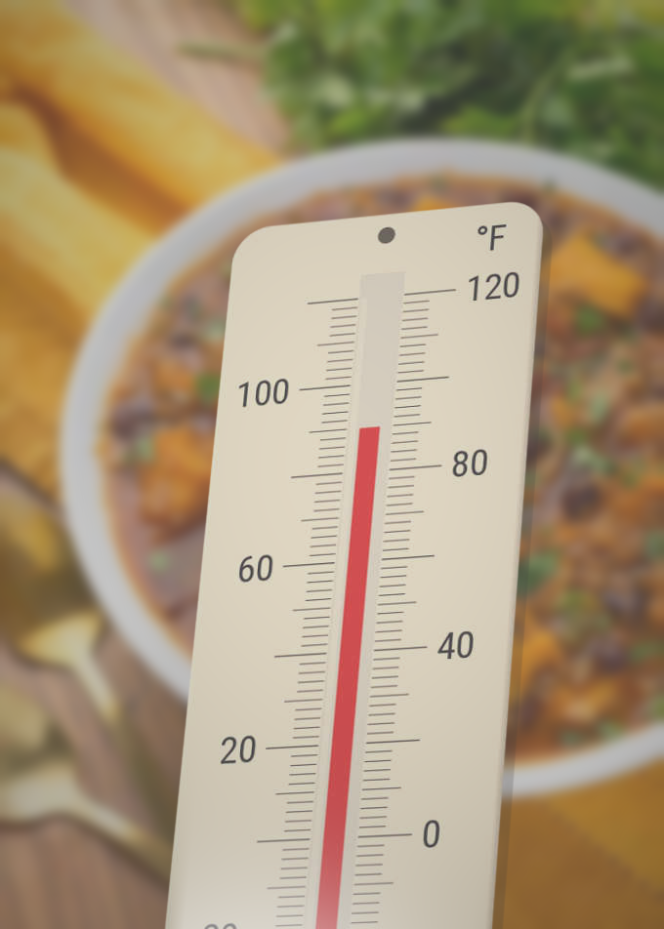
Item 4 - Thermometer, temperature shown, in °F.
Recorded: 90 °F
